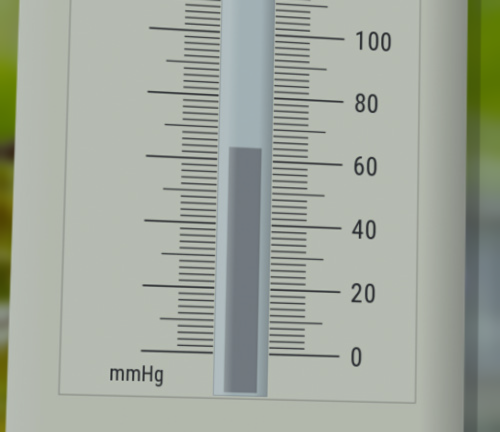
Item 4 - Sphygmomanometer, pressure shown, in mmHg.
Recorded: 64 mmHg
